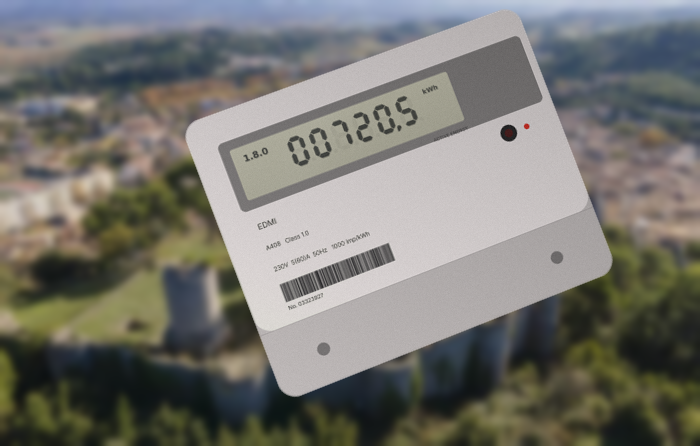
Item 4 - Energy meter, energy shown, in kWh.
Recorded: 720.5 kWh
